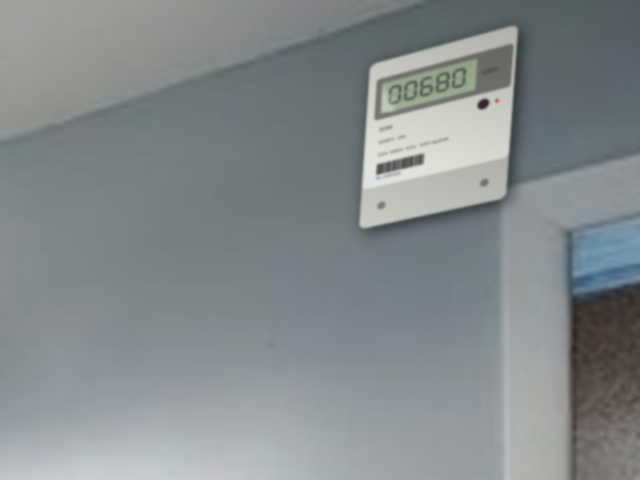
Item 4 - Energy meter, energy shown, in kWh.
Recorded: 680 kWh
